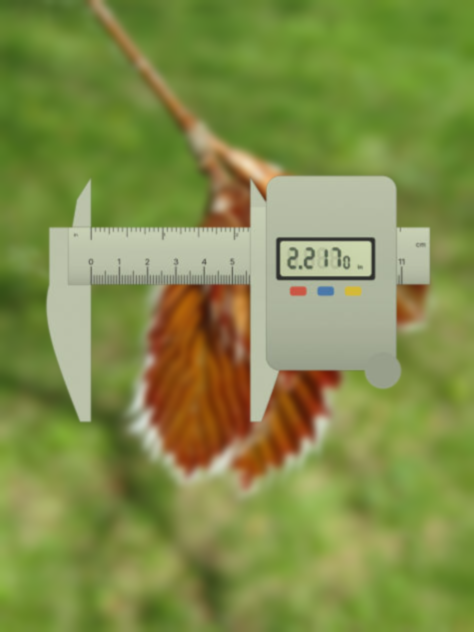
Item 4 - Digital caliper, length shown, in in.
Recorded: 2.2170 in
